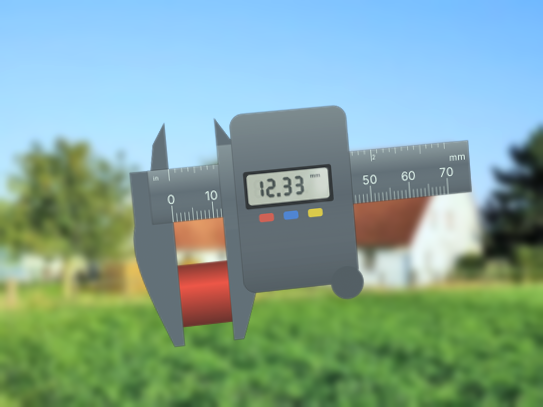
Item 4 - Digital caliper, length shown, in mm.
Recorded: 12.33 mm
